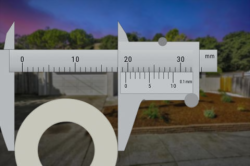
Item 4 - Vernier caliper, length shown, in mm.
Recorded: 19.6 mm
